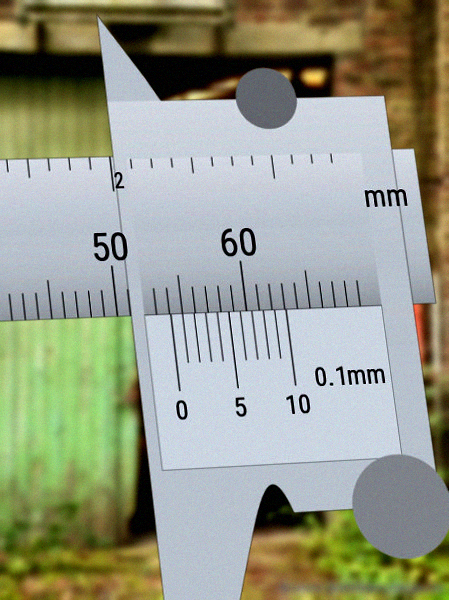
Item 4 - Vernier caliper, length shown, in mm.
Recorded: 54.1 mm
